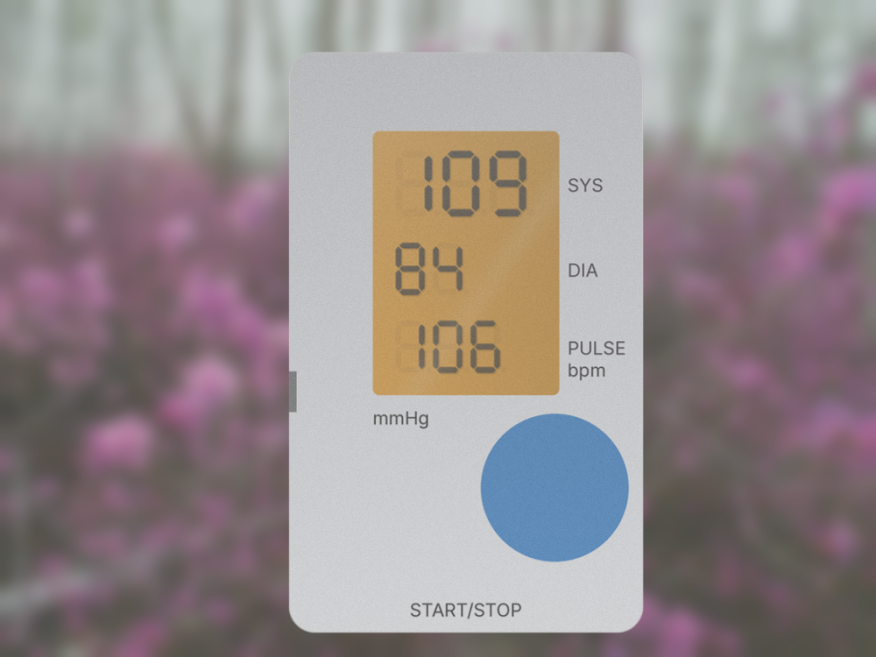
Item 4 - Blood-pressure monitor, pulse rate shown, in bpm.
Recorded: 106 bpm
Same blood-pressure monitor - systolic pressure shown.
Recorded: 109 mmHg
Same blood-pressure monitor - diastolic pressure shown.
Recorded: 84 mmHg
